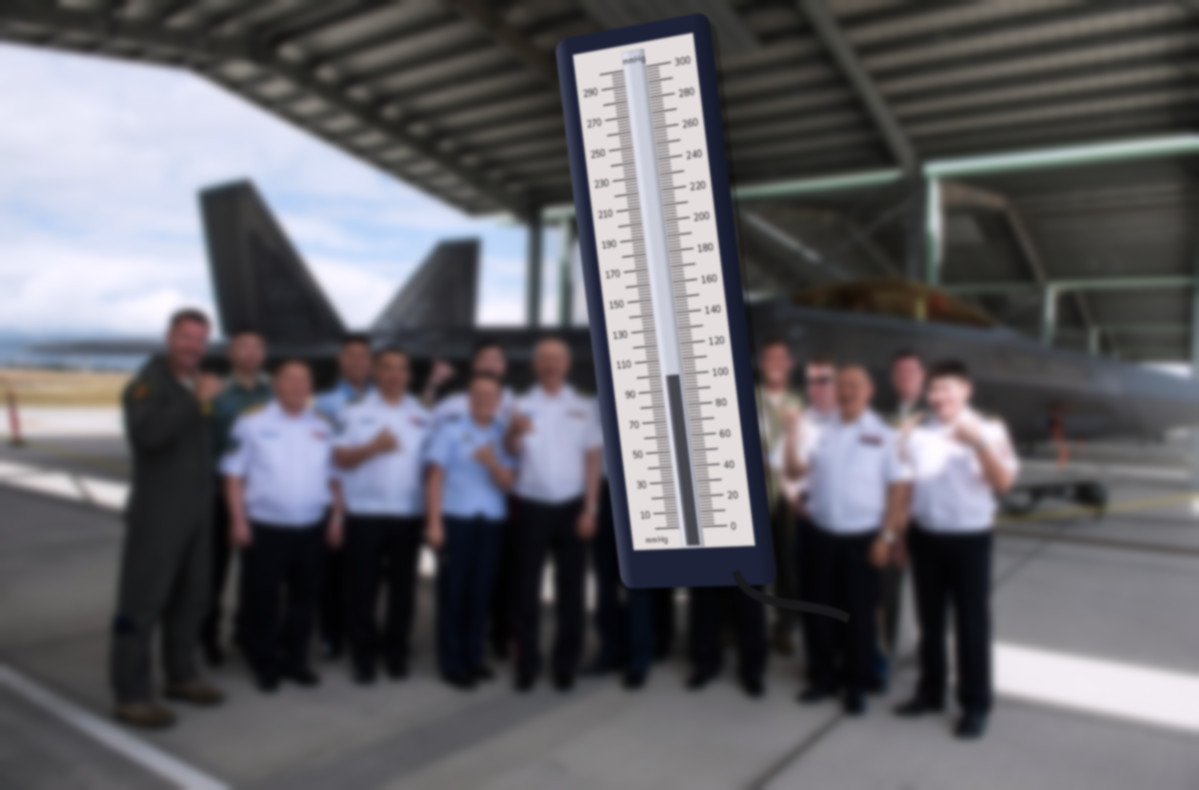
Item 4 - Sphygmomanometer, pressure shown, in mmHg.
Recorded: 100 mmHg
